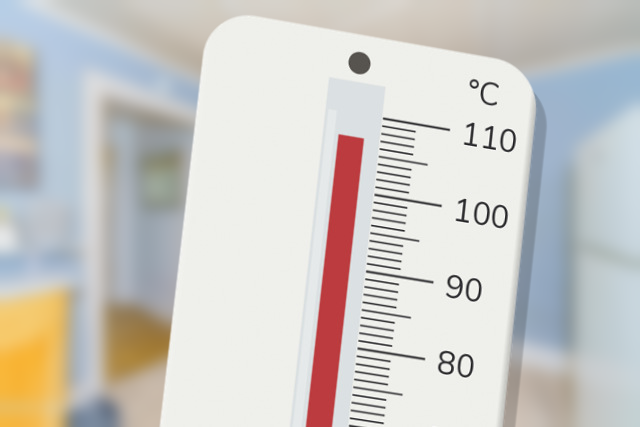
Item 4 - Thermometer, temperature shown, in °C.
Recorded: 107 °C
